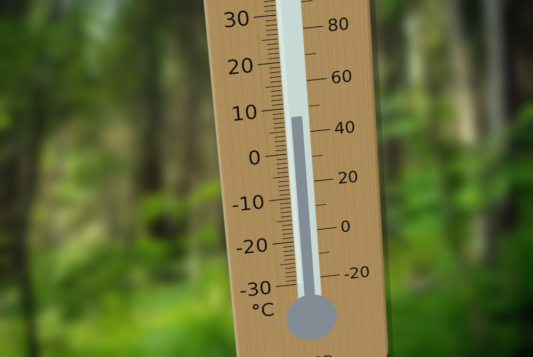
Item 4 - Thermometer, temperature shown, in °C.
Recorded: 8 °C
